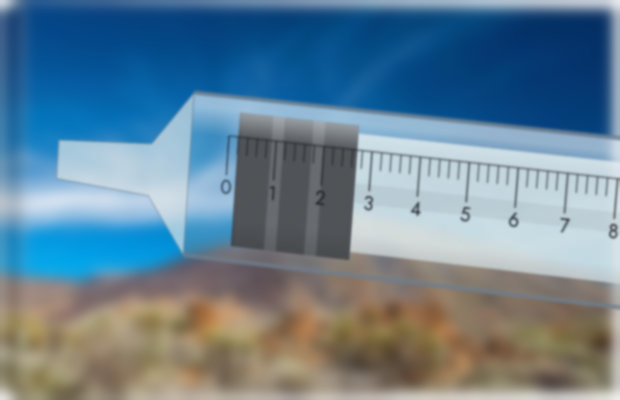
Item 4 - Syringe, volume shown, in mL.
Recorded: 0.2 mL
